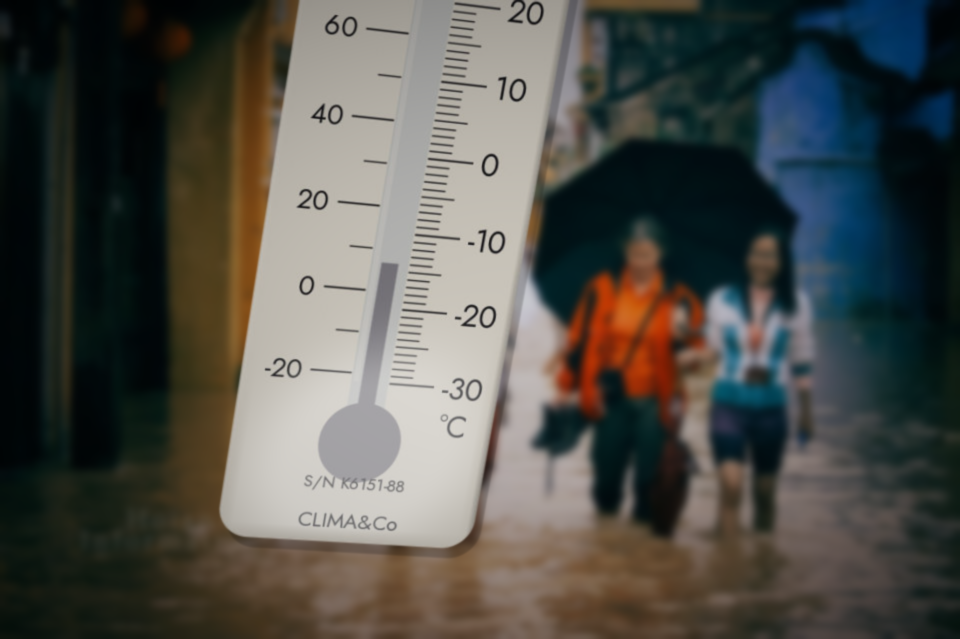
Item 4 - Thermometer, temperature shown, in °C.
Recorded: -14 °C
